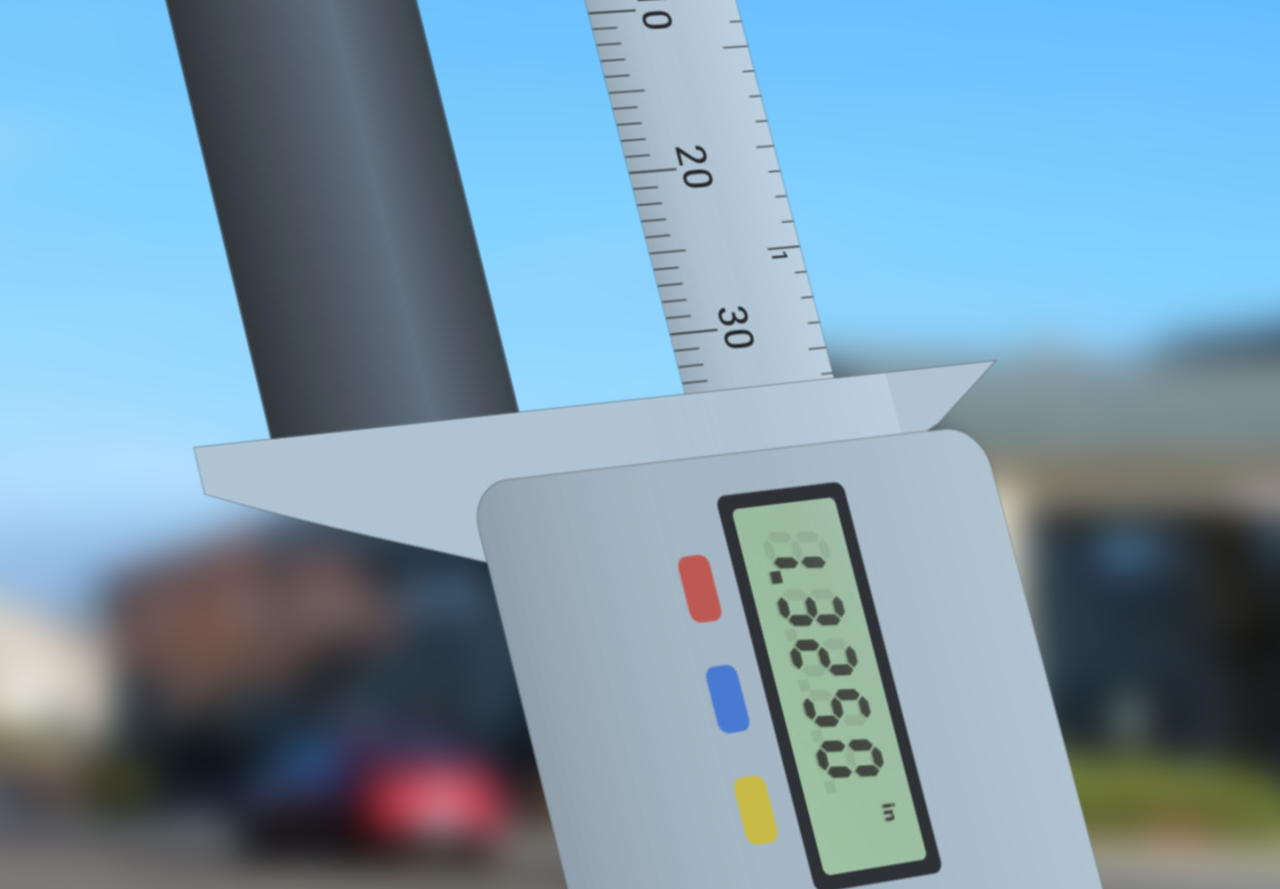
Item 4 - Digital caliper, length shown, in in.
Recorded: 1.3250 in
